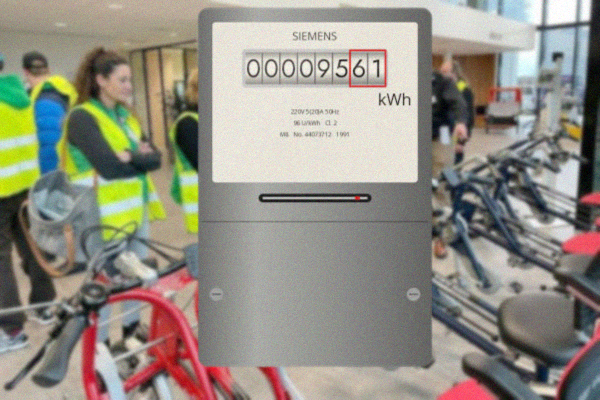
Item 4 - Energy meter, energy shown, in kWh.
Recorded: 95.61 kWh
